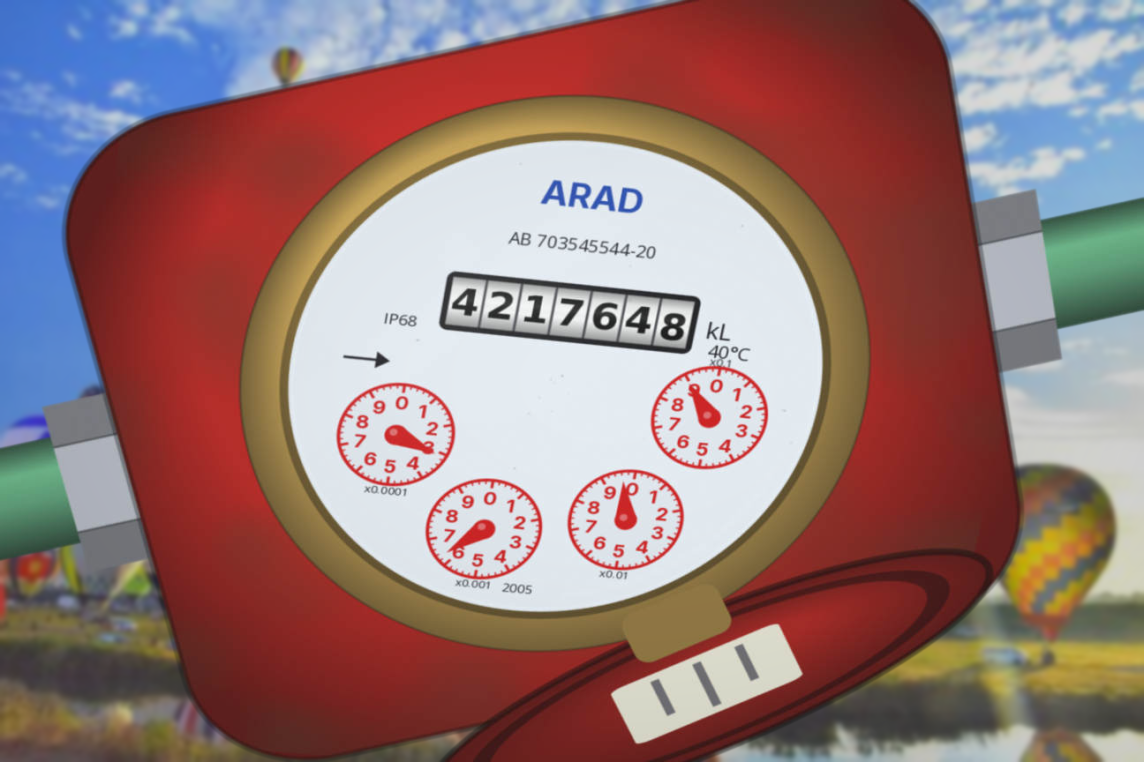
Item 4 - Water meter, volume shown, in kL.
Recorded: 4217647.8963 kL
